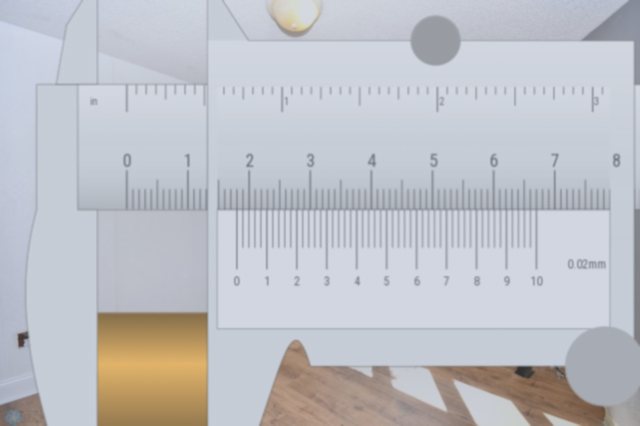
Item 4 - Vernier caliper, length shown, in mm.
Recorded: 18.0 mm
